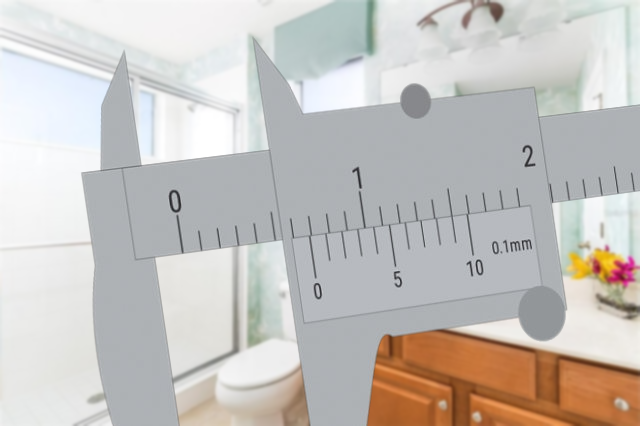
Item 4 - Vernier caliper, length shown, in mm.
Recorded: 6.9 mm
